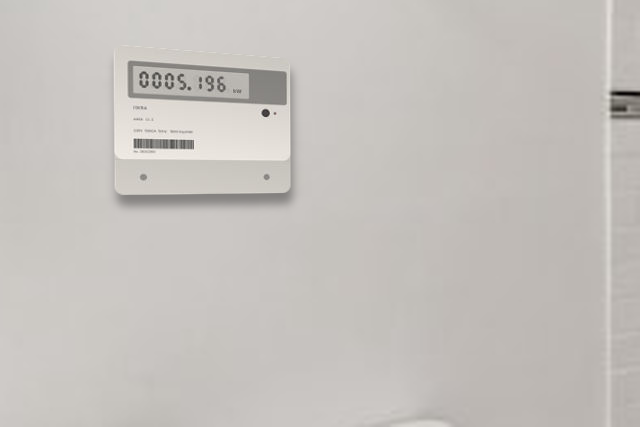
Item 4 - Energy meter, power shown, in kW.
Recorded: 5.196 kW
